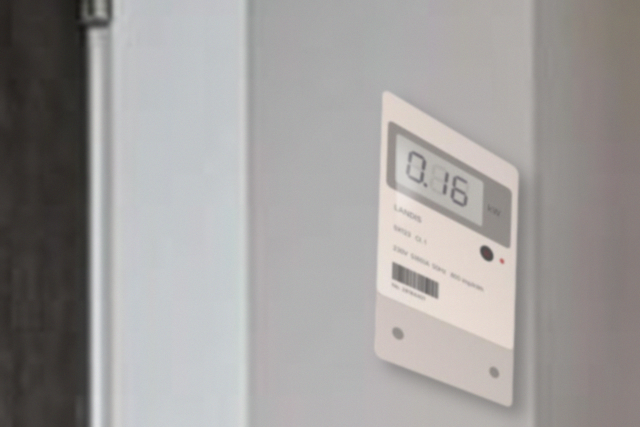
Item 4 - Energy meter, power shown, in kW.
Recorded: 0.16 kW
